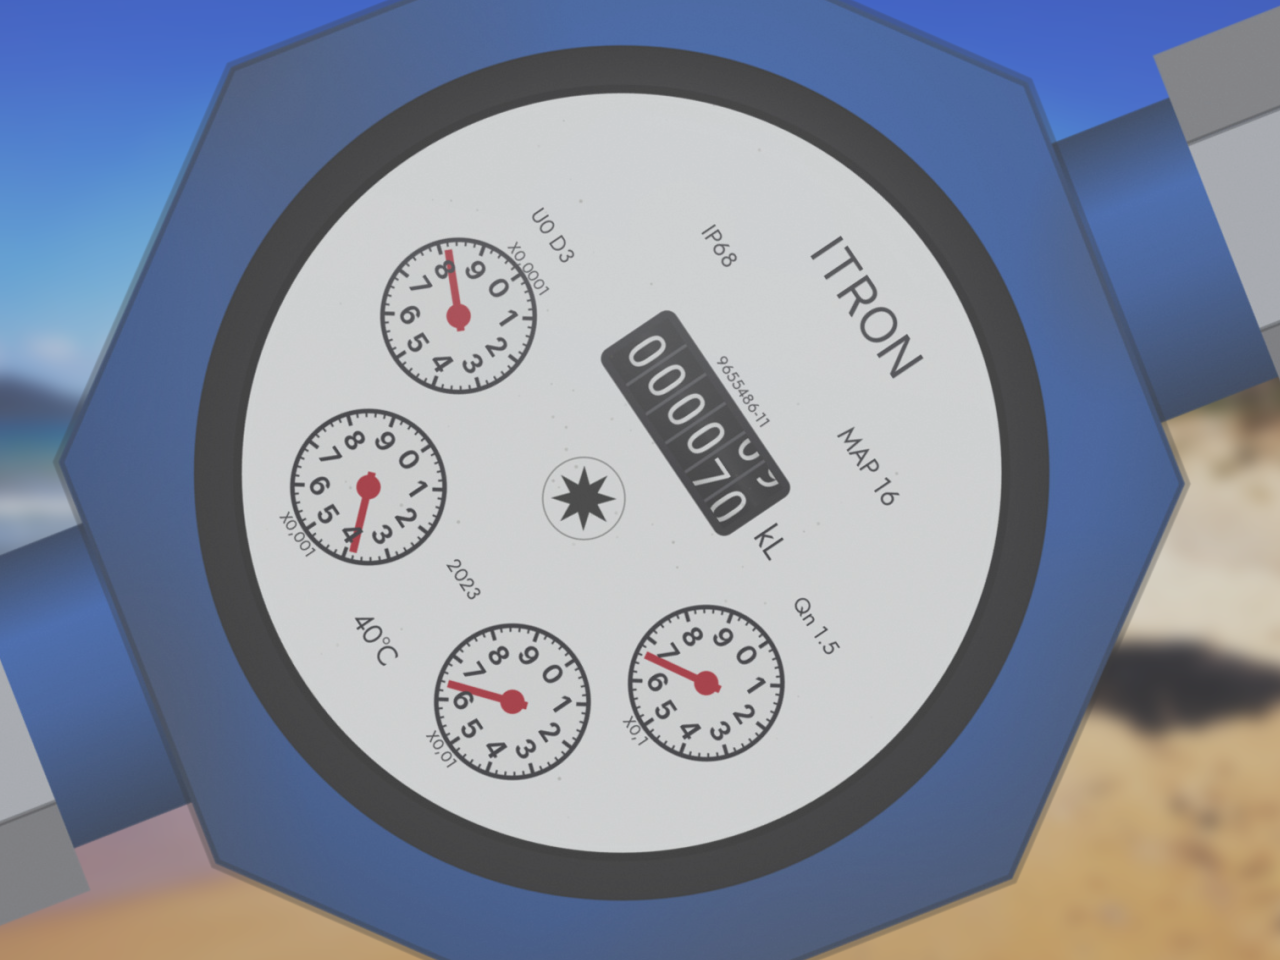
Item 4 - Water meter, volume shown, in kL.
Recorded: 69.6638 kL
